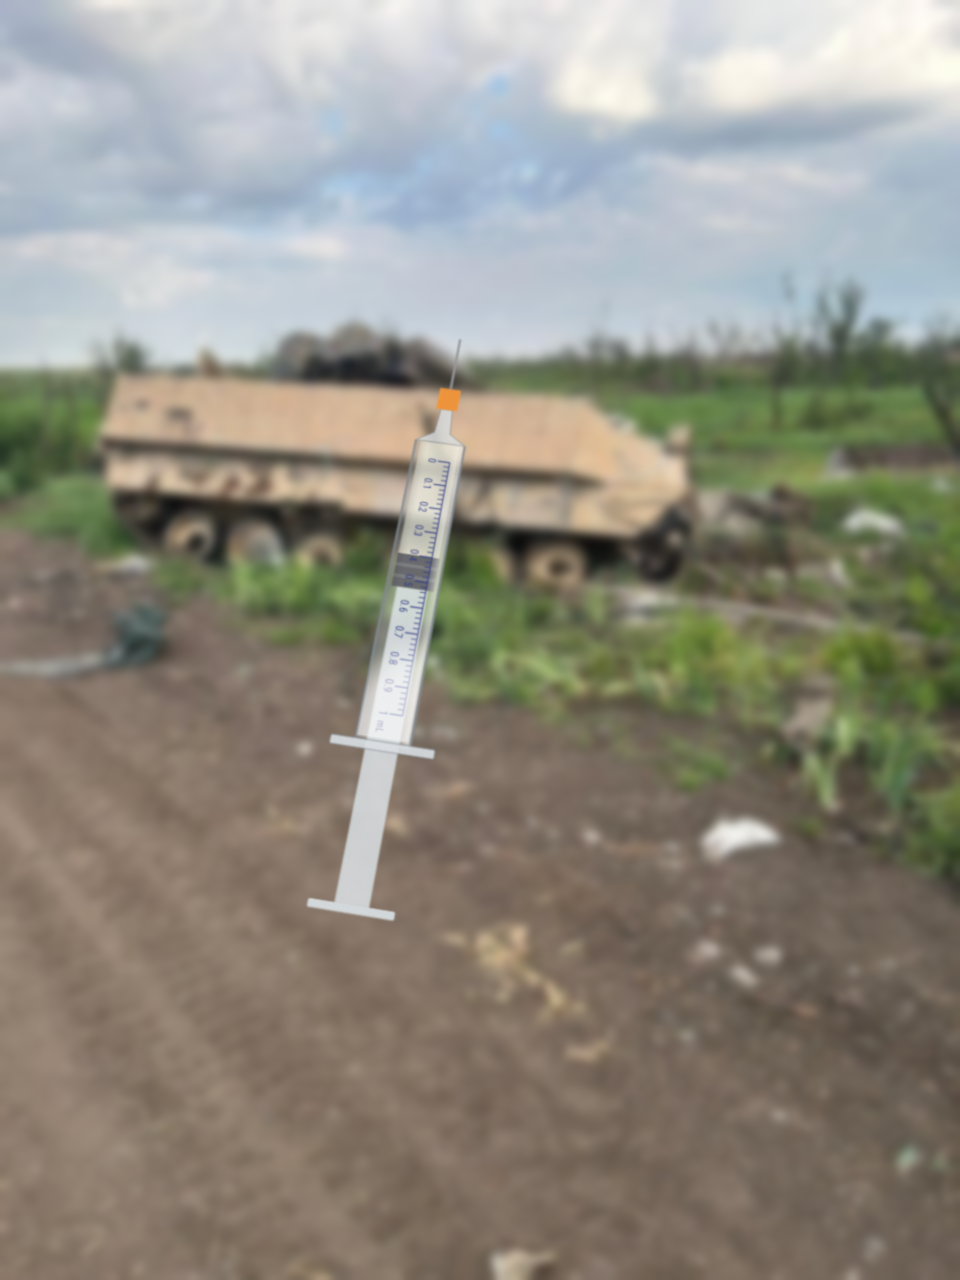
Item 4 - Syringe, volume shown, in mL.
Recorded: 0.4 mL
